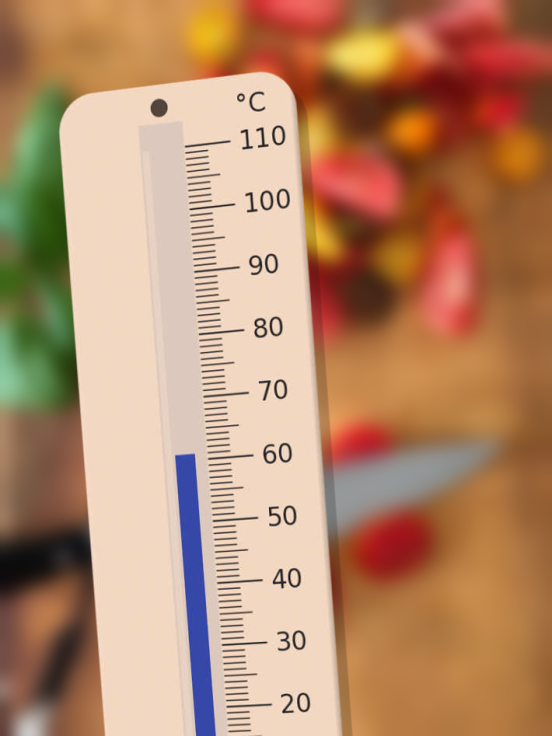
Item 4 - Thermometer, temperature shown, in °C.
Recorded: 61 °C
